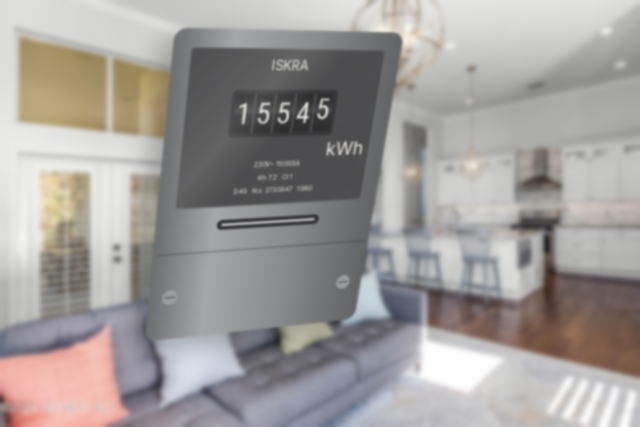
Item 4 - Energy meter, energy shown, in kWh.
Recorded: 15545 kWh
